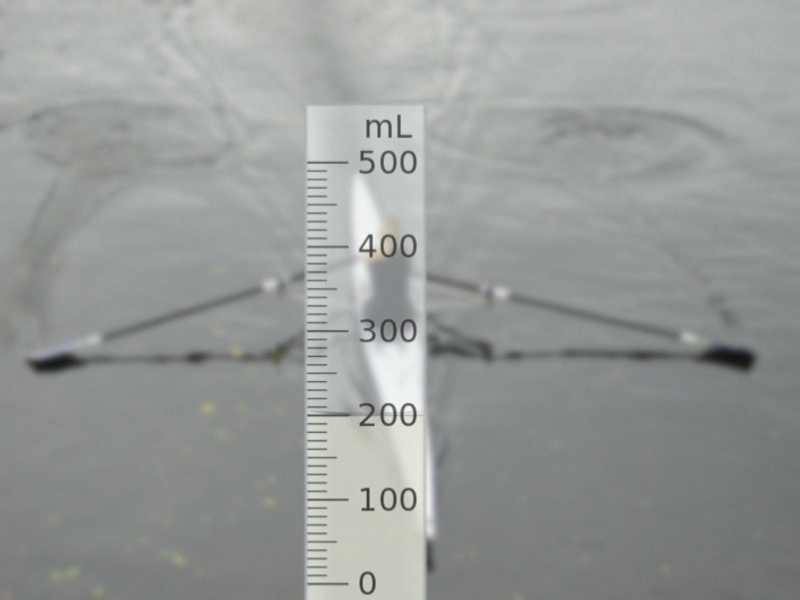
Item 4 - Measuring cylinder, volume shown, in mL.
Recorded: 200 mL
